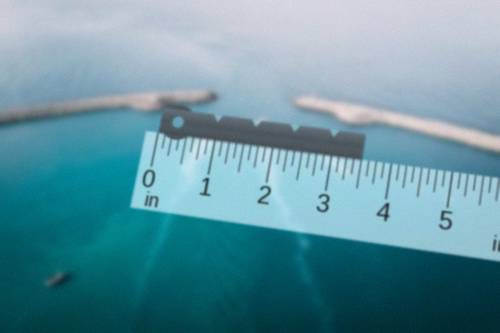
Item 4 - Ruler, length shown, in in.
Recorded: 3.5 in
